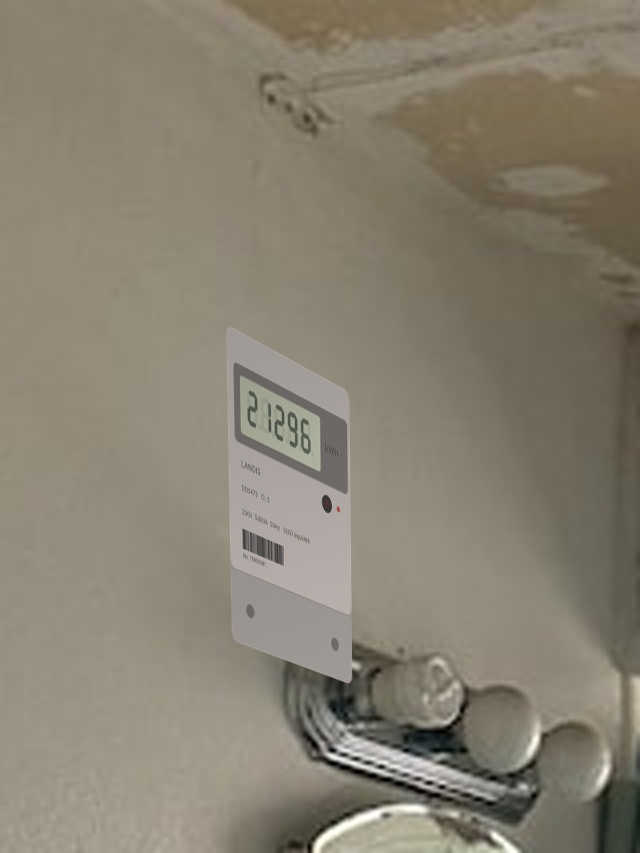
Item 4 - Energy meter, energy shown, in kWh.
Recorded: 21296 kWh
